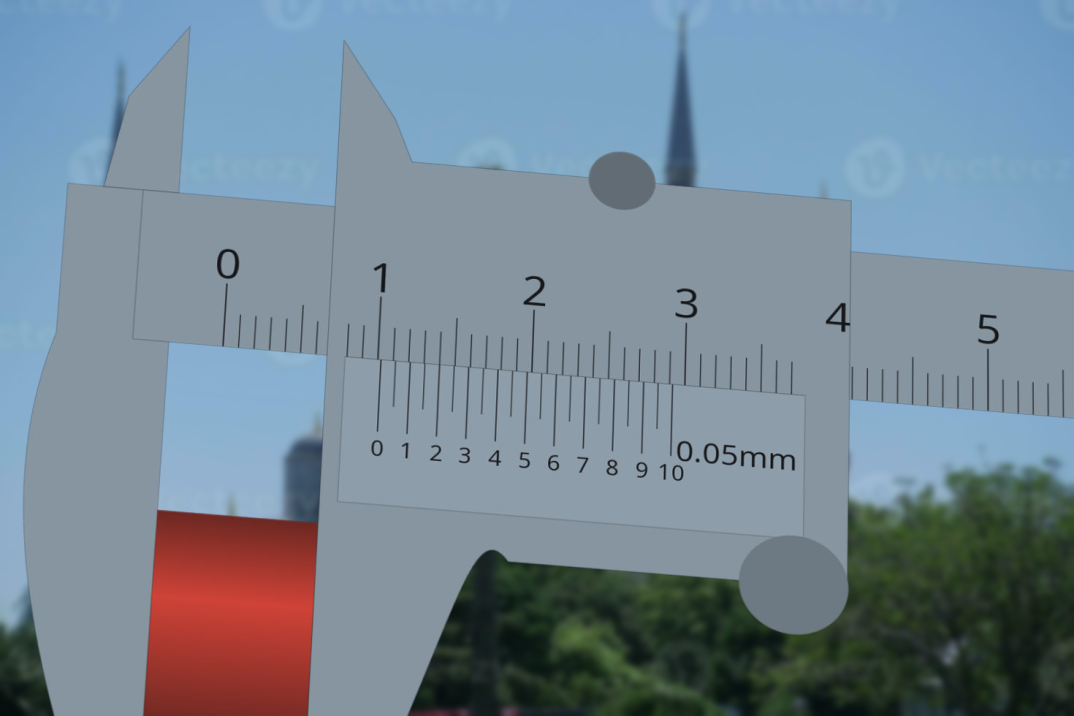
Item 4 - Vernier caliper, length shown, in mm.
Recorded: 10.2 mm
